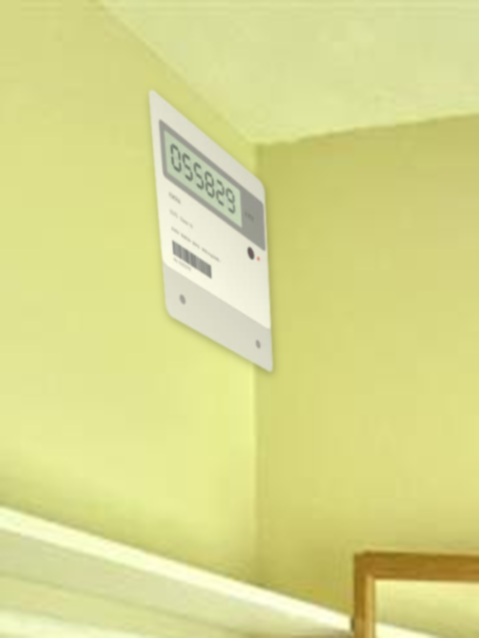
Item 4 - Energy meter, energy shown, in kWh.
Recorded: 55829 kWh
